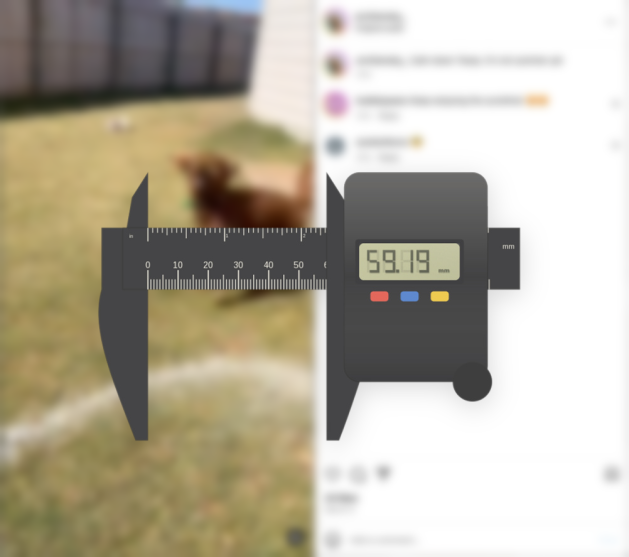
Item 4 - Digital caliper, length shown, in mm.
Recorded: 59.19 mm
